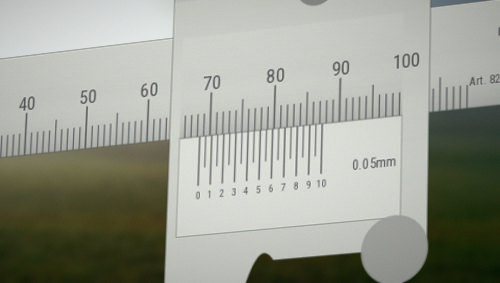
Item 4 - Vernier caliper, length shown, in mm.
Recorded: 68.4 mm
